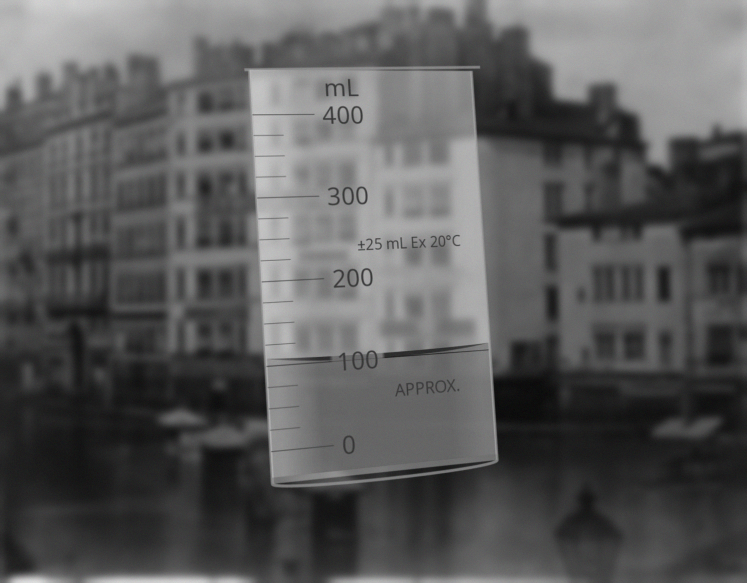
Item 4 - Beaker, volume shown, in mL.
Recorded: 100 mL
